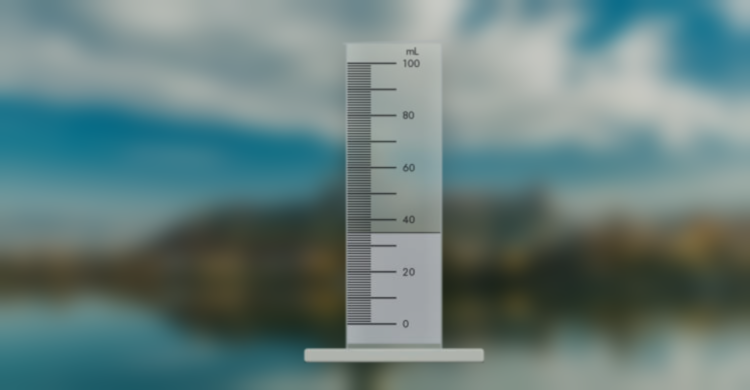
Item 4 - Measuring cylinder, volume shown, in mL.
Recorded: 35 mL
